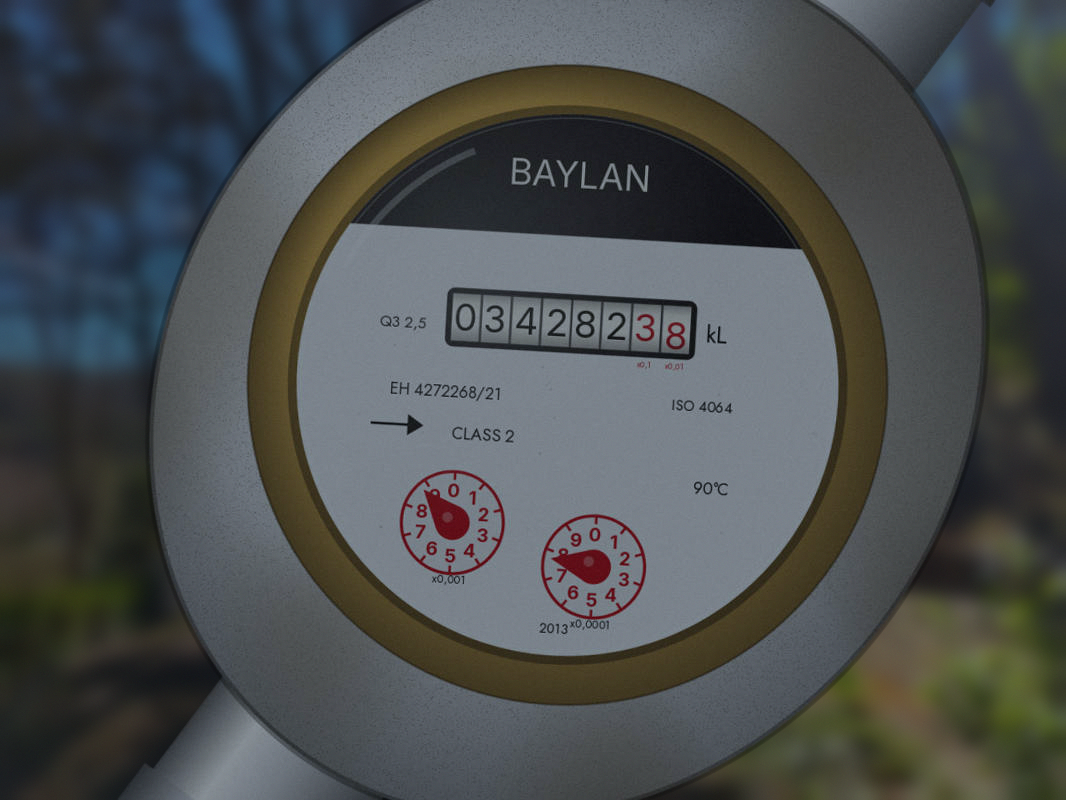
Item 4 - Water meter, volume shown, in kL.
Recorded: 34282.3787 kL
